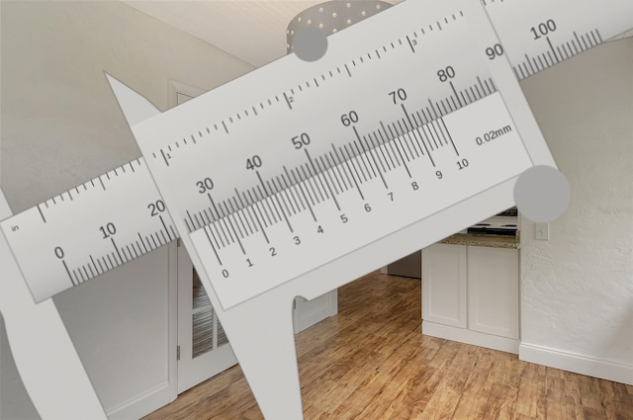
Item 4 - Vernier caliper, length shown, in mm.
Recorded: 26.6 mm
